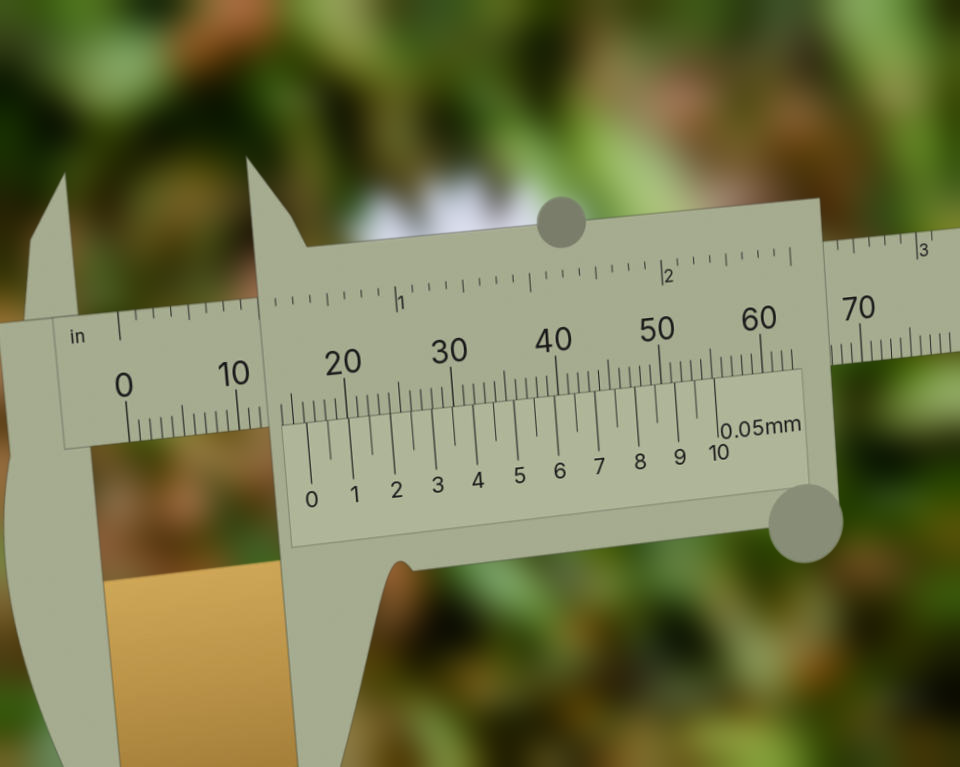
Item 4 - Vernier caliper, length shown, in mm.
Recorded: 16.2 mm
